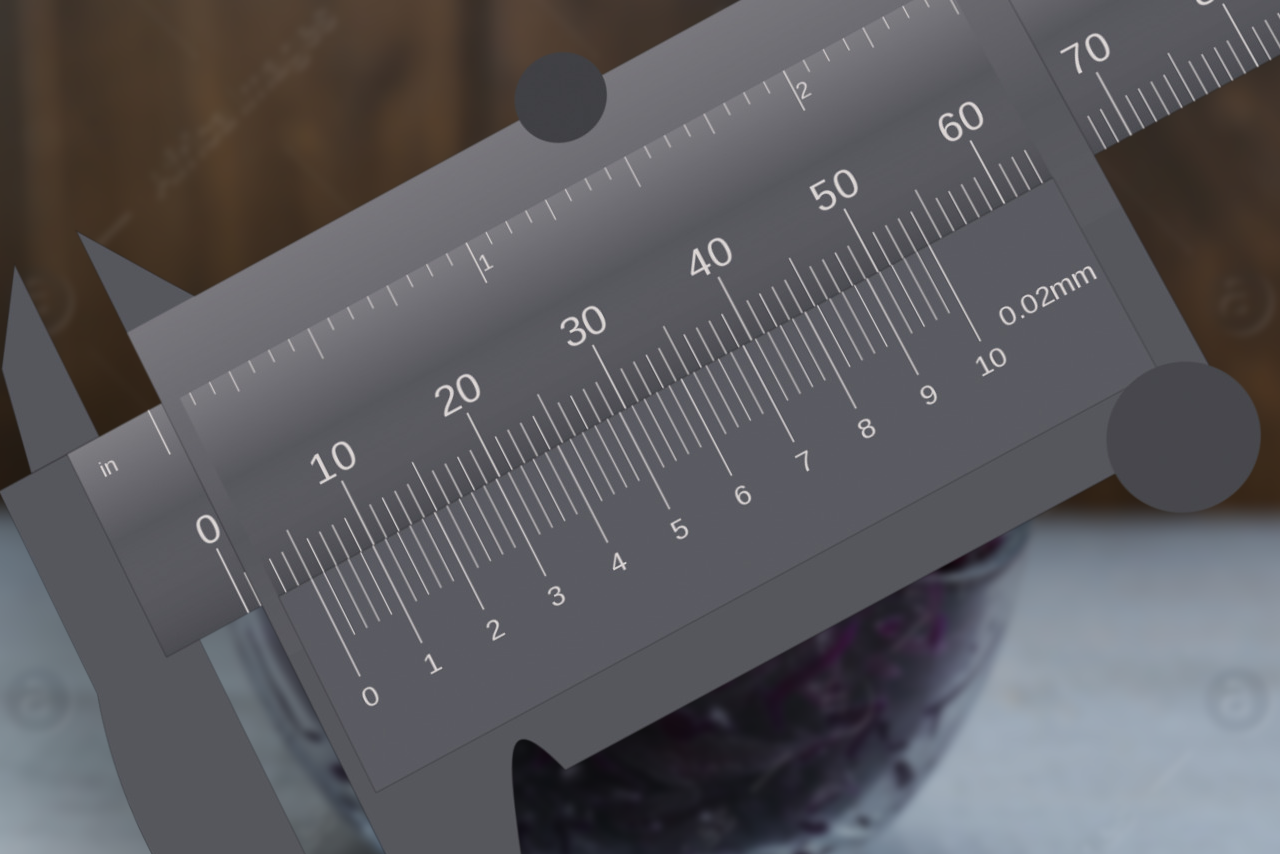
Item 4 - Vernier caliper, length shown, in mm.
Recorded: 5.0 mm
